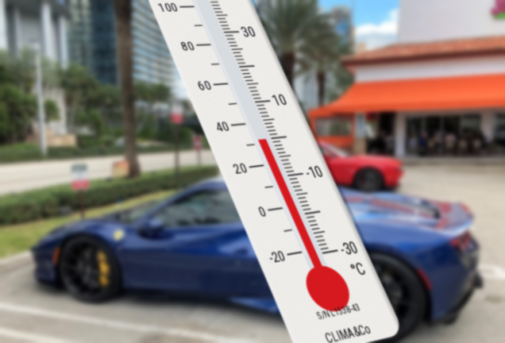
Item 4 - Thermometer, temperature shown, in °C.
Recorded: 0 °C
